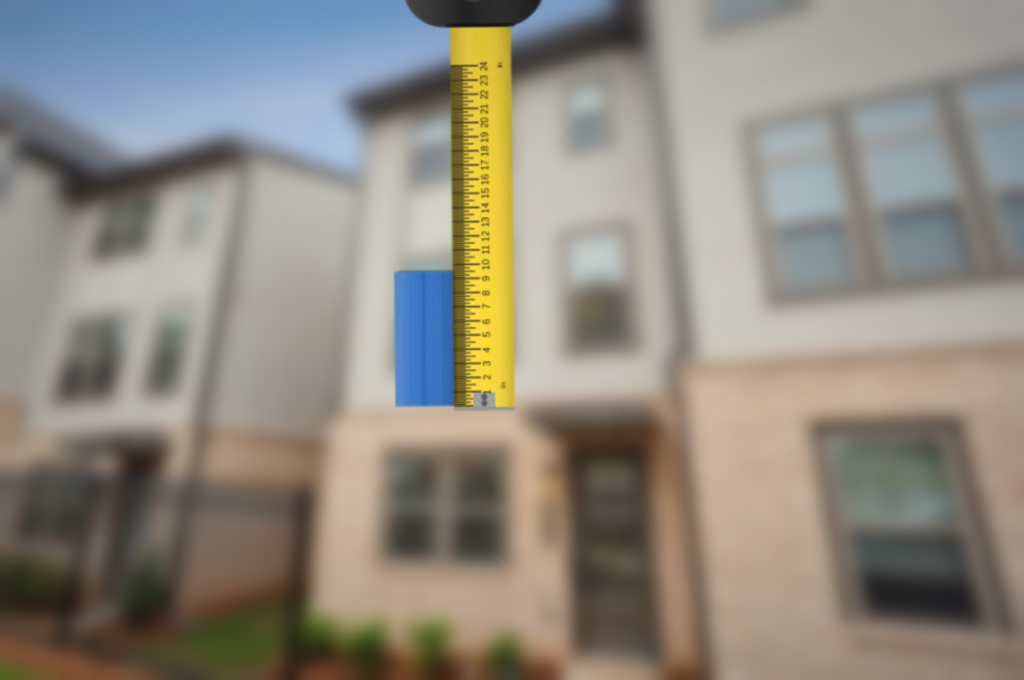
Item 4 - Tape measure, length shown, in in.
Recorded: 9.5 in
